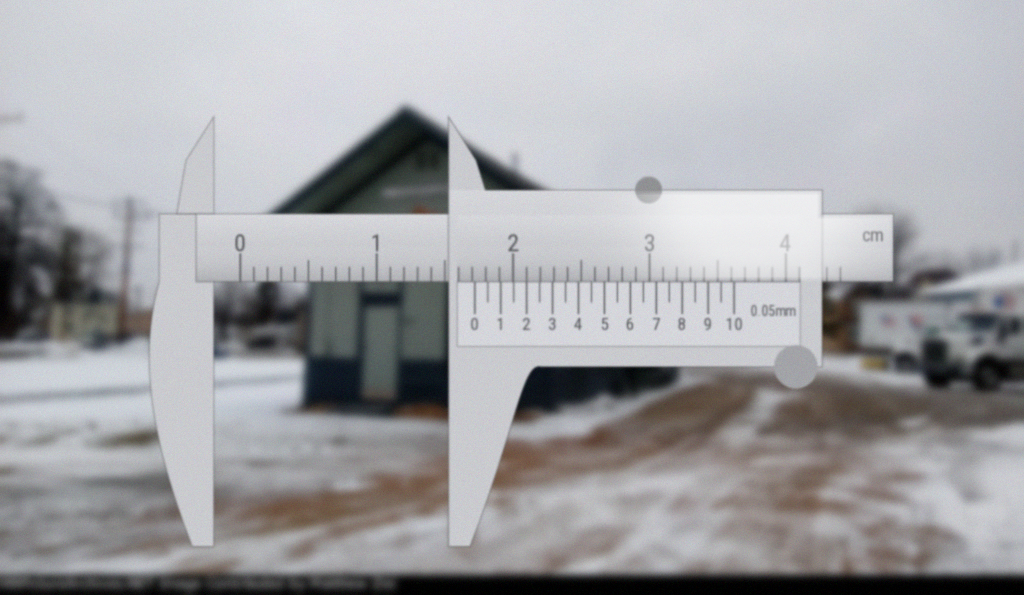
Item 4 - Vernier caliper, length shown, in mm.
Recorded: 17.2 mm
